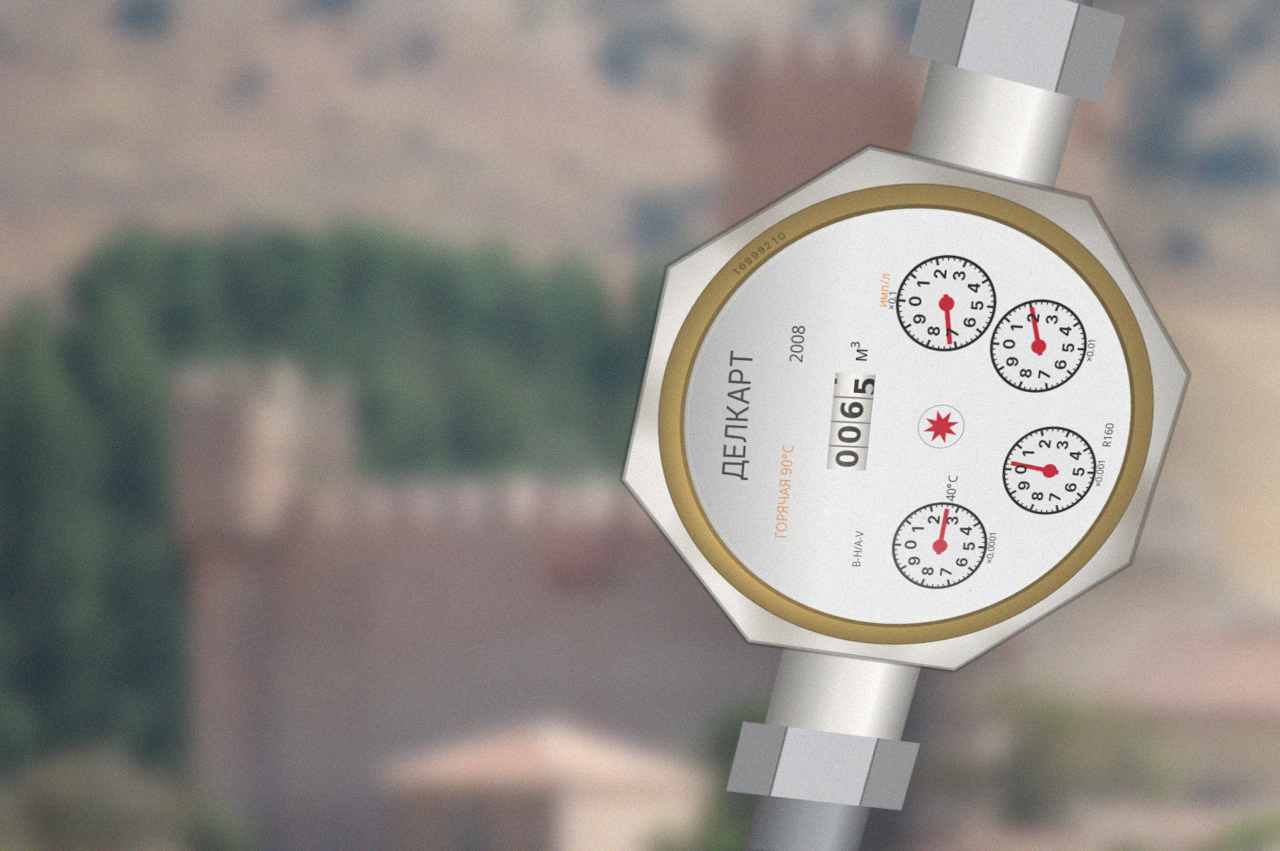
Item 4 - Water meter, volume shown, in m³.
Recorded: 64.7202 m³
